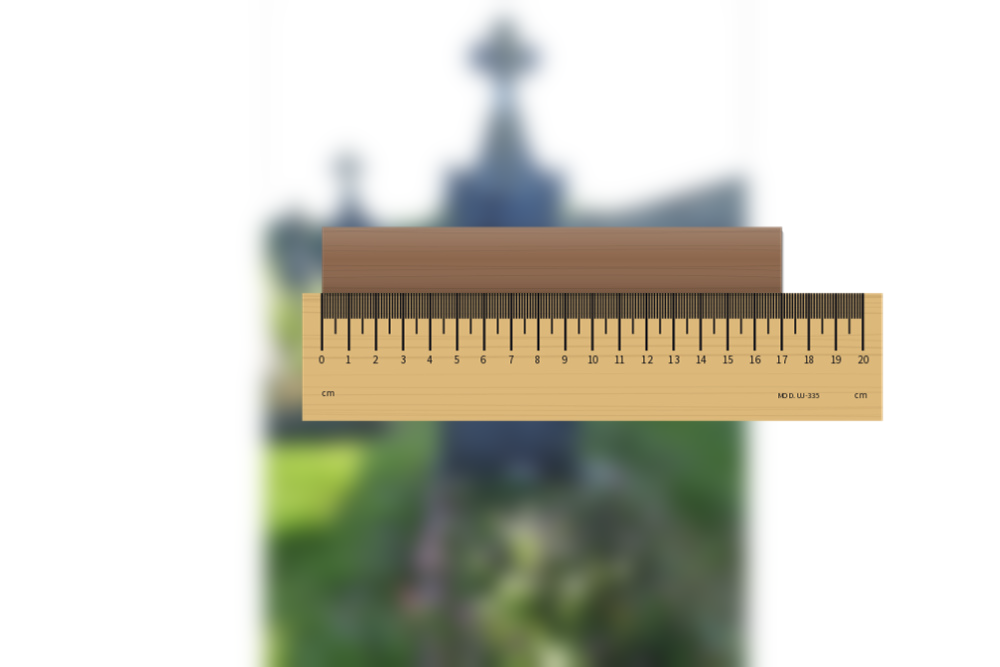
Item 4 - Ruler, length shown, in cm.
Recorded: 17 cm
